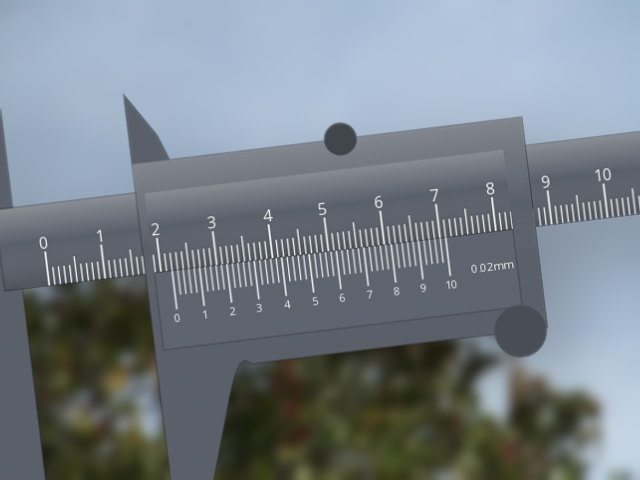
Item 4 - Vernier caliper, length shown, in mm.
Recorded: 22.0 mm
